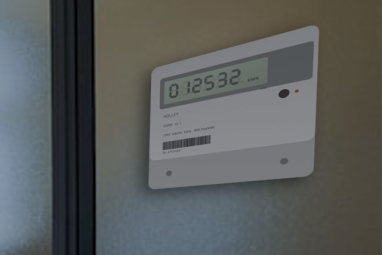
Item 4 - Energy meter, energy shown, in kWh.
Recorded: 12532 kWh
